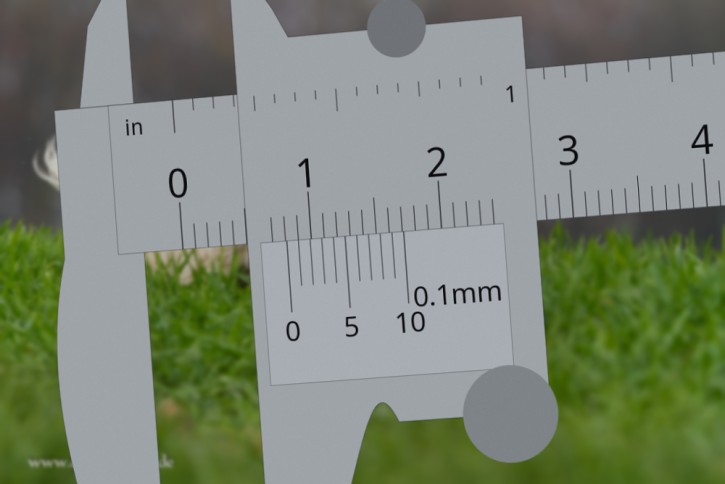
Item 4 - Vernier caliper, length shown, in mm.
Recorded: 8.1 mm
